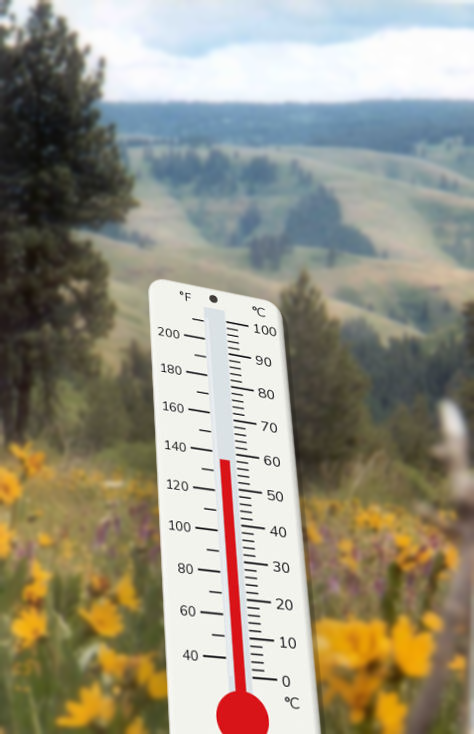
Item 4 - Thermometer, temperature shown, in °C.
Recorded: 58 °C
